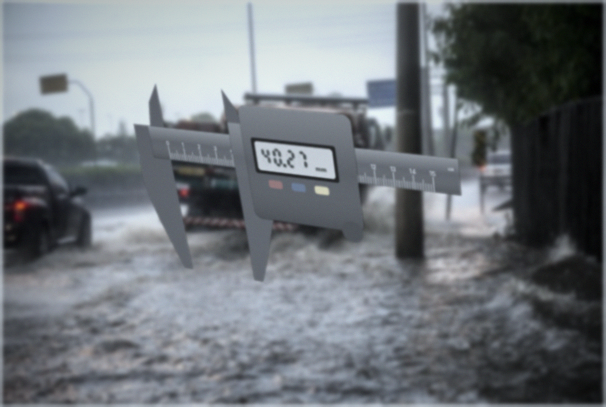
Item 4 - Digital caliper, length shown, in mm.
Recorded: 40.27 mm
